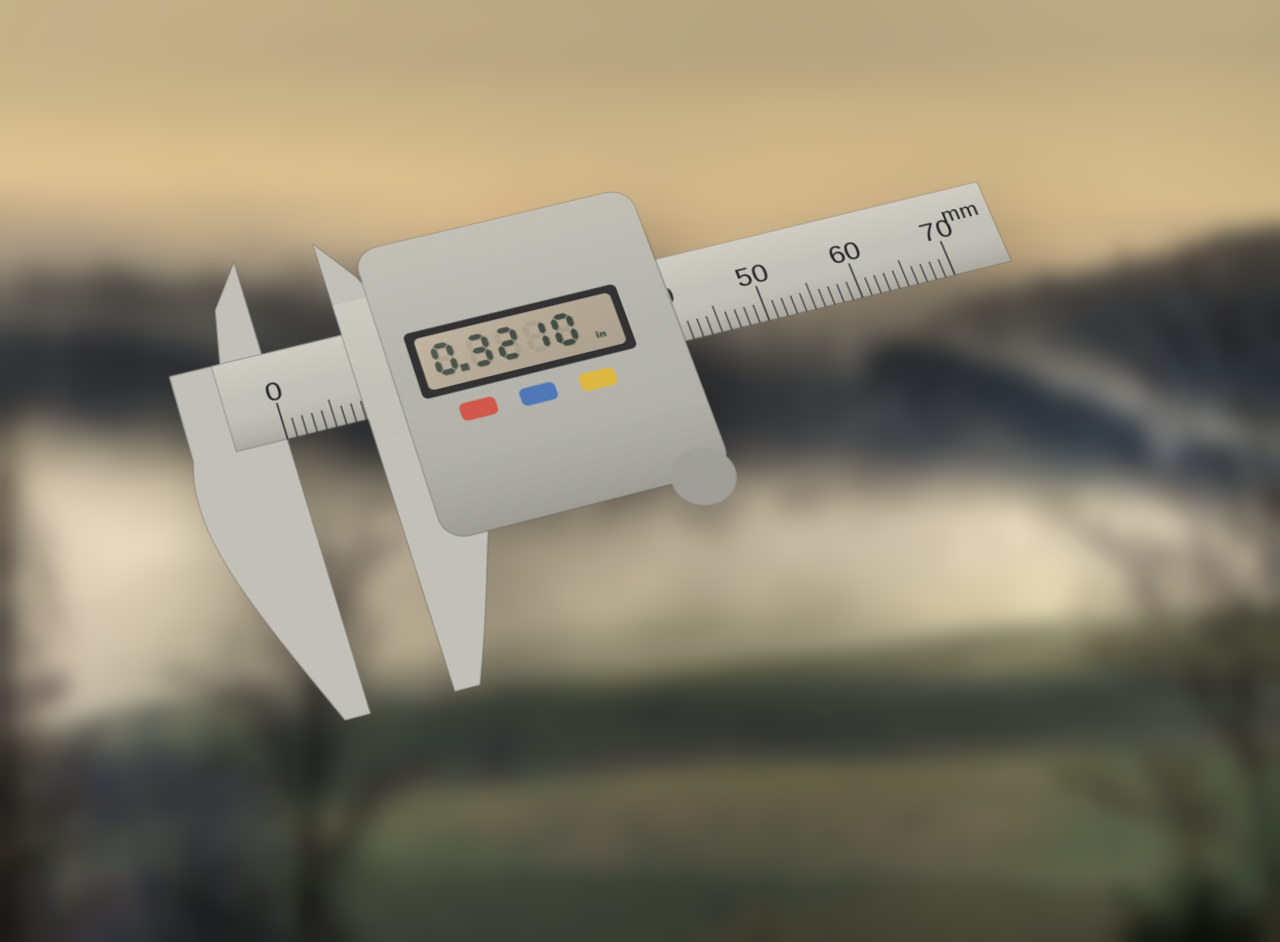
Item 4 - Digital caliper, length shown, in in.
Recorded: 0.3210 in
